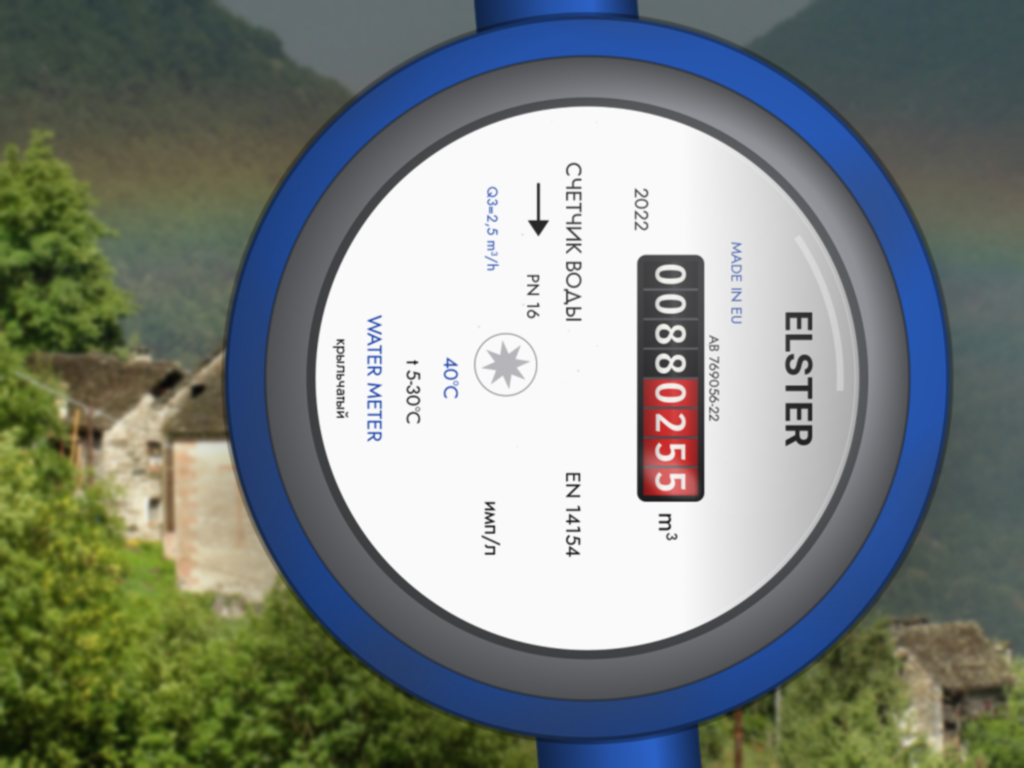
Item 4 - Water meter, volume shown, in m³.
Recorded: 88.0255 m³
